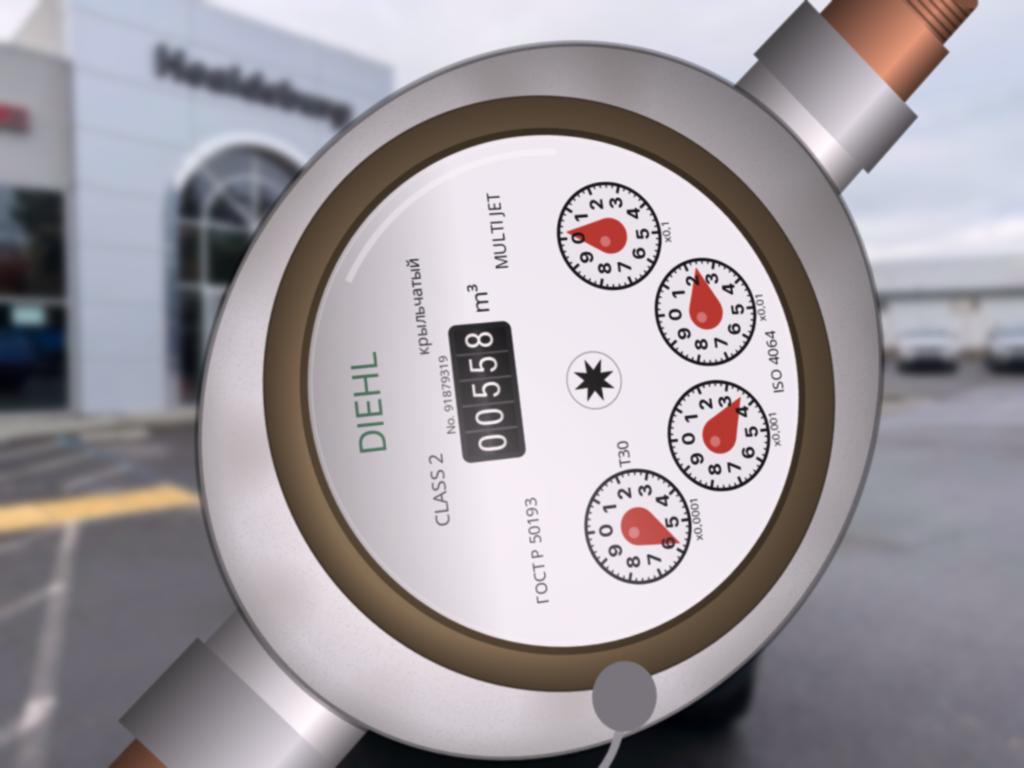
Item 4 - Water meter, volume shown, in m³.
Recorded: 558.0235 m³
